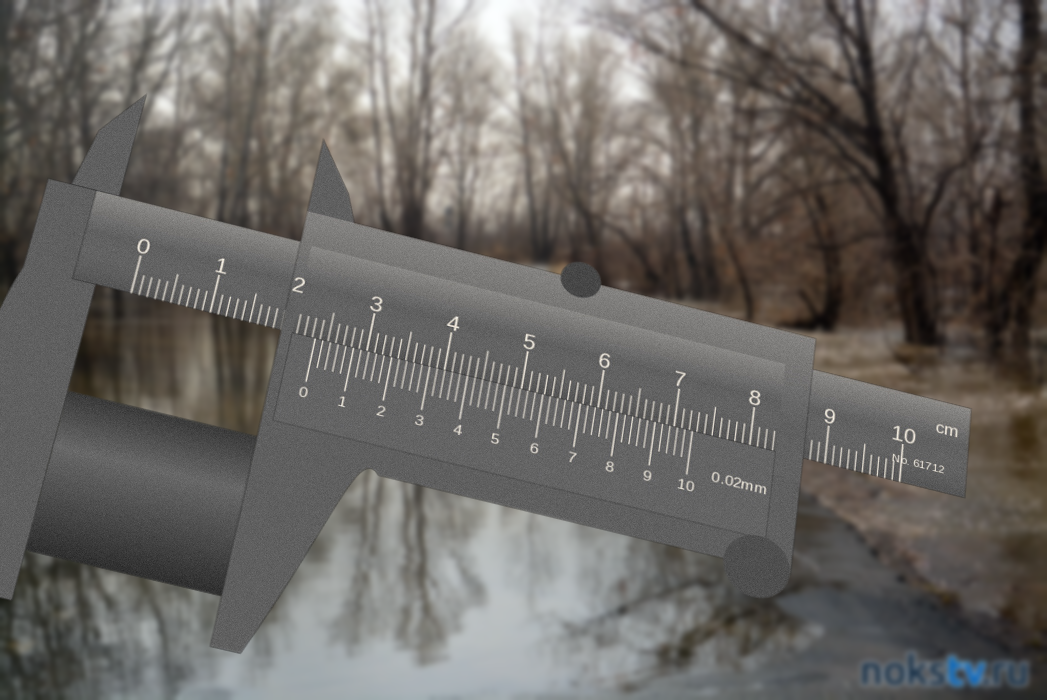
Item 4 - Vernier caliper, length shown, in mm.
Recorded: 23.4 mm
